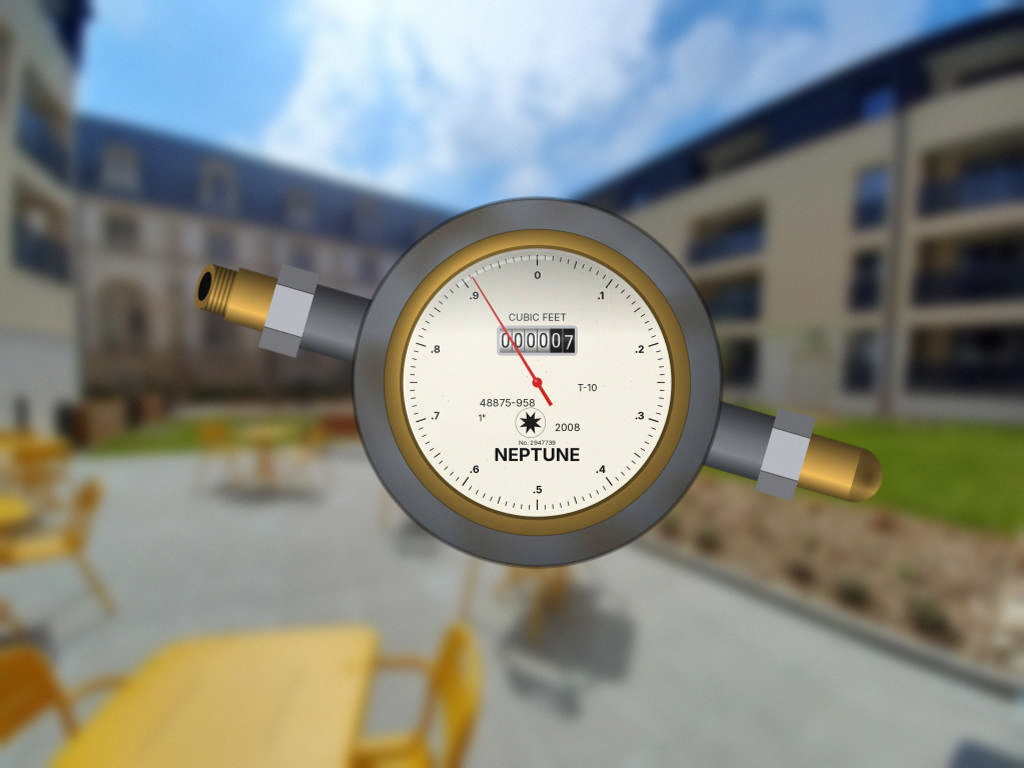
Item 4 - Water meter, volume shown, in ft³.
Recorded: 6.91 ft³
